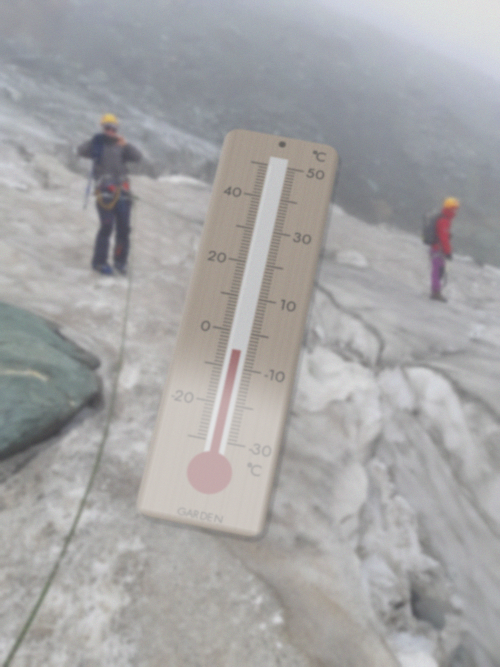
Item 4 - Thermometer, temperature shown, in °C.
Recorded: -5 °C
